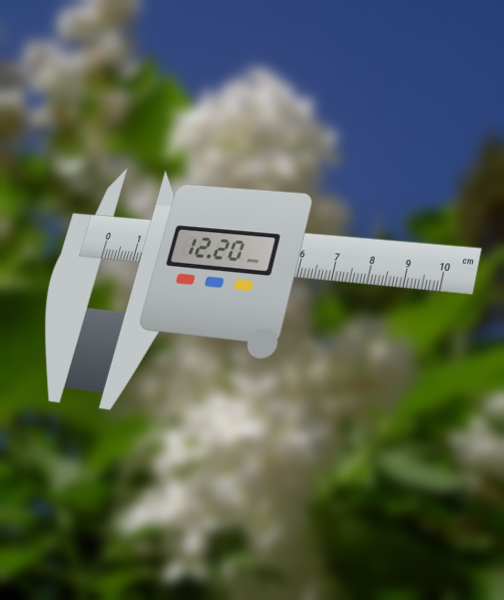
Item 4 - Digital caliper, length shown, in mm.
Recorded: 12.20 mm
